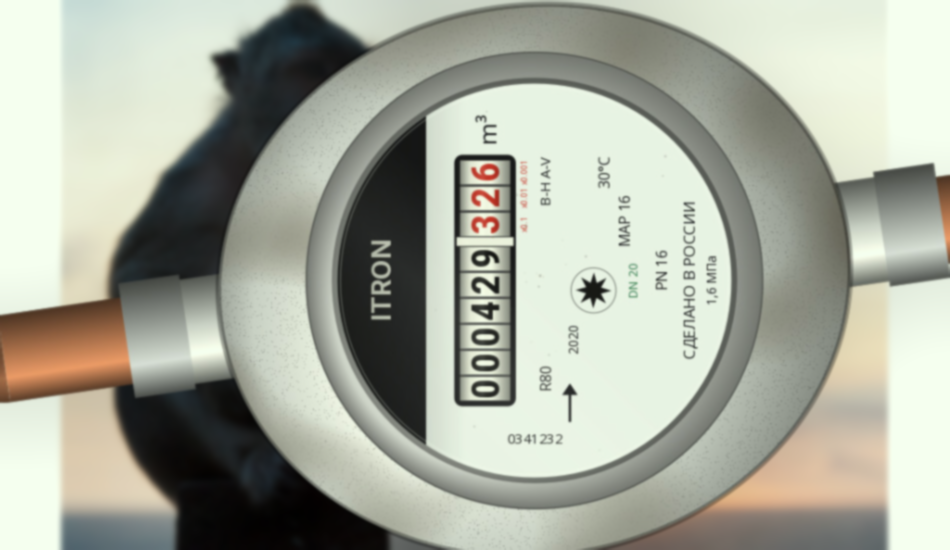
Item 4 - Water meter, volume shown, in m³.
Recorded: 429.326 m³
